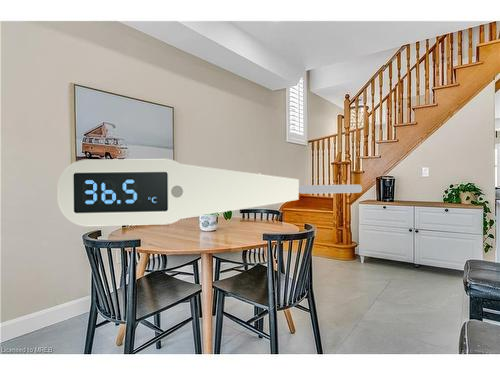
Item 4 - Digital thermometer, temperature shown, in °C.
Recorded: 36.5 °C
